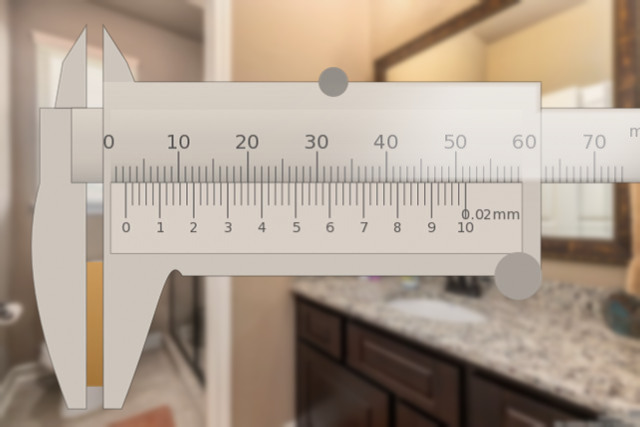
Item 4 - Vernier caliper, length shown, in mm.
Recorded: 2.4 mm
